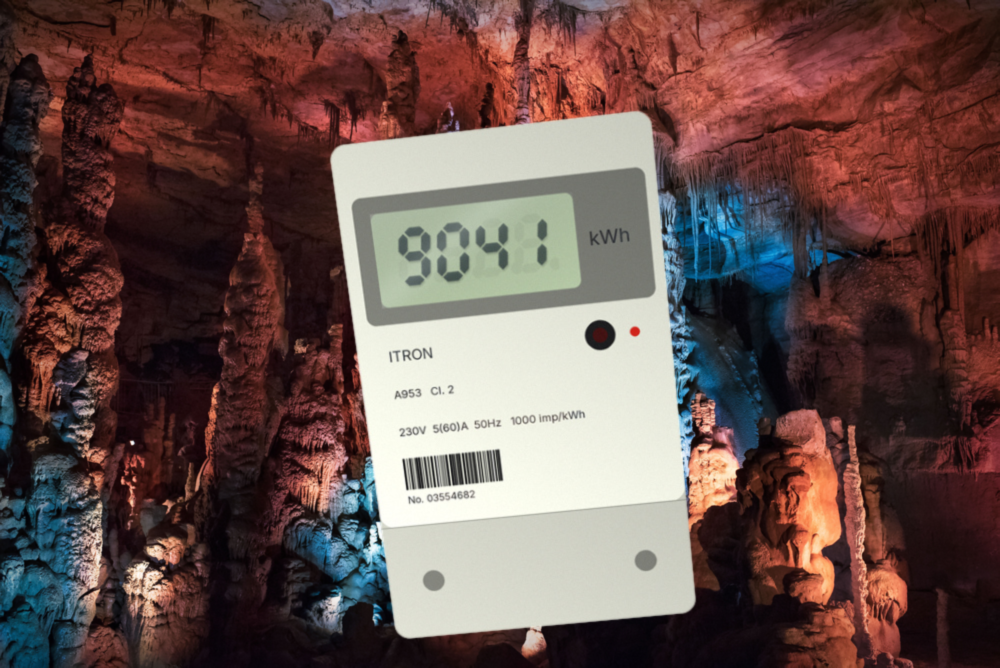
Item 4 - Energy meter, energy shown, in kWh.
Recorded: 9041 kWh
